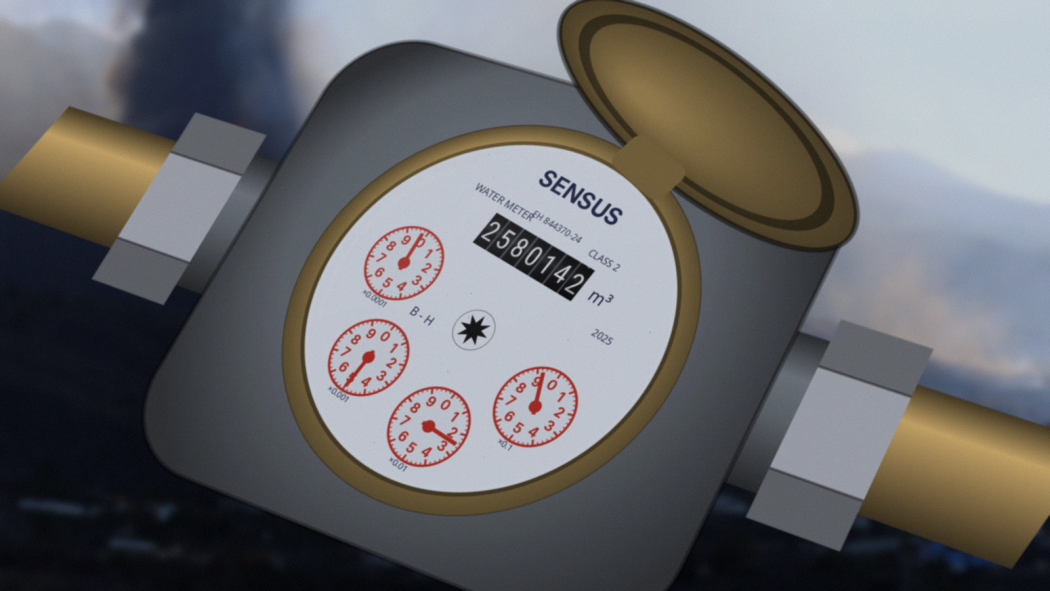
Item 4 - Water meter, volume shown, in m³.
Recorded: 2580141.9249 m³
